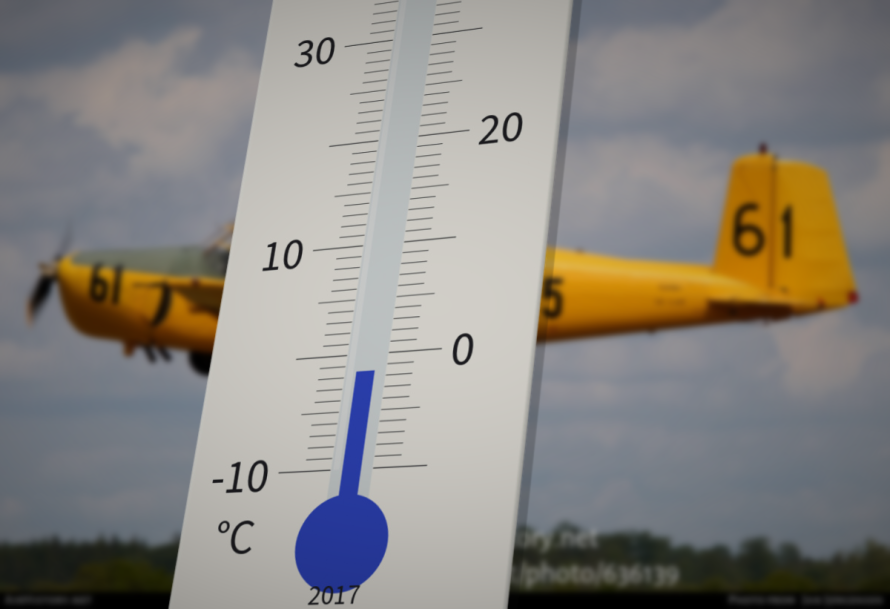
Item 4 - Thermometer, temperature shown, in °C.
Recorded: -1.5 °C
